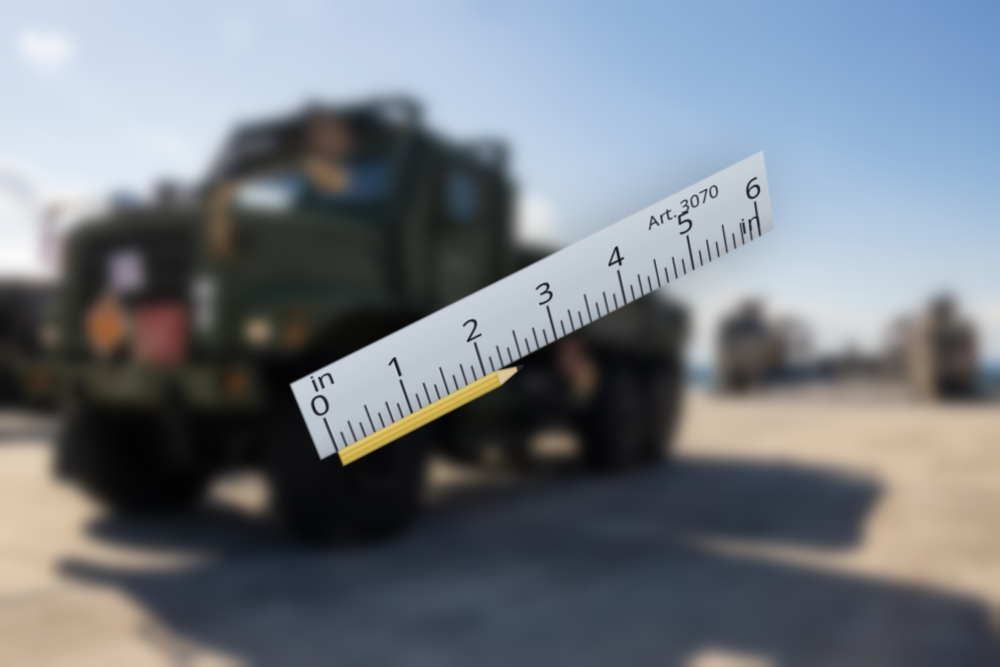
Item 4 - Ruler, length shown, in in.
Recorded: 2.5 in
